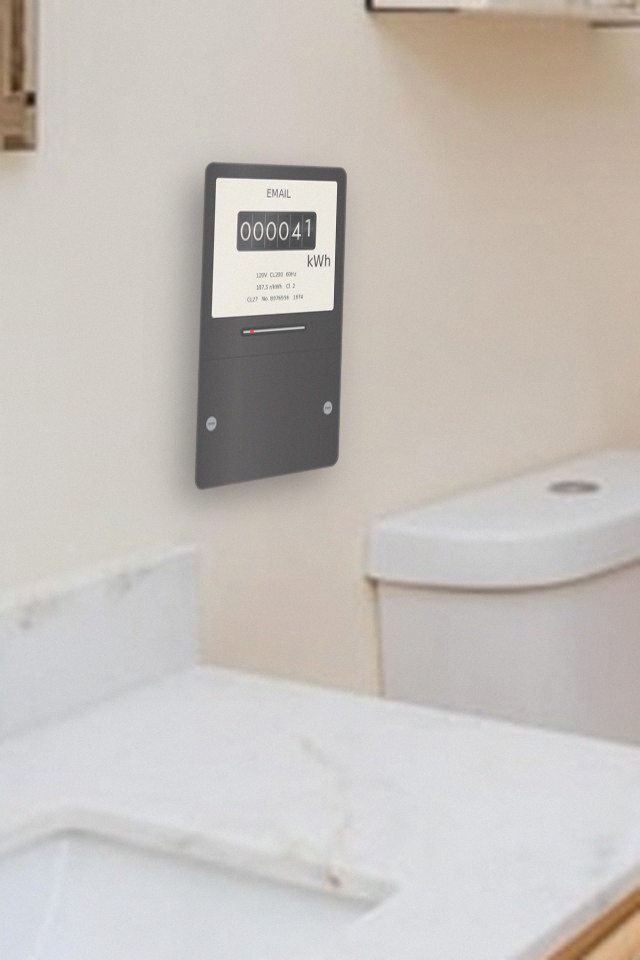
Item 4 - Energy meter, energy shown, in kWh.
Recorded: 41 kWh
